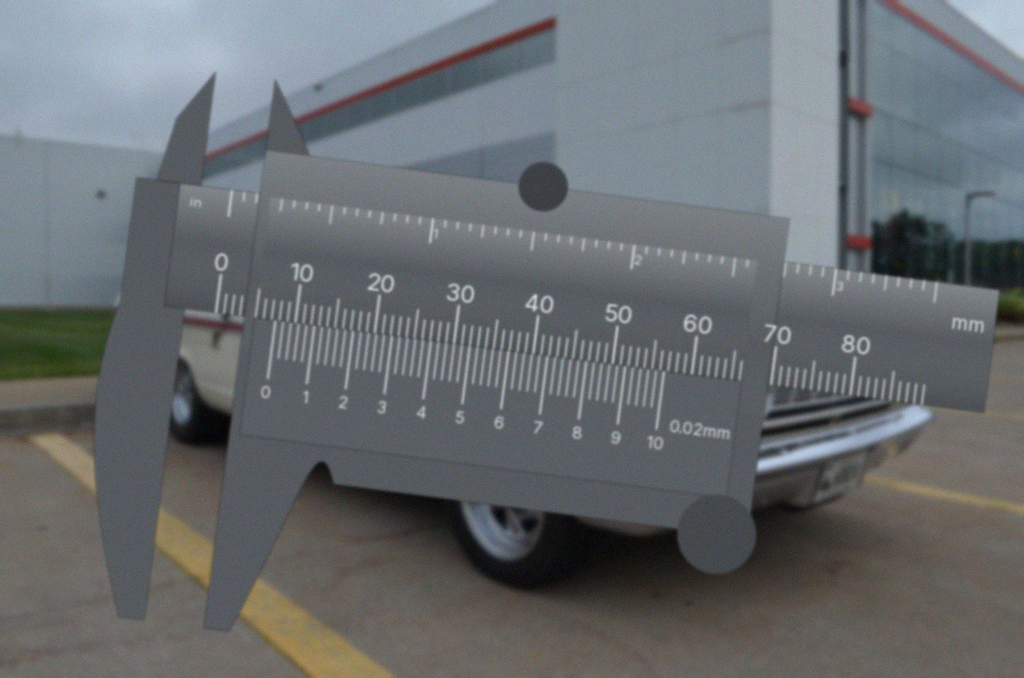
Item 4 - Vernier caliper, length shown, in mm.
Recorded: 7.5 mm
